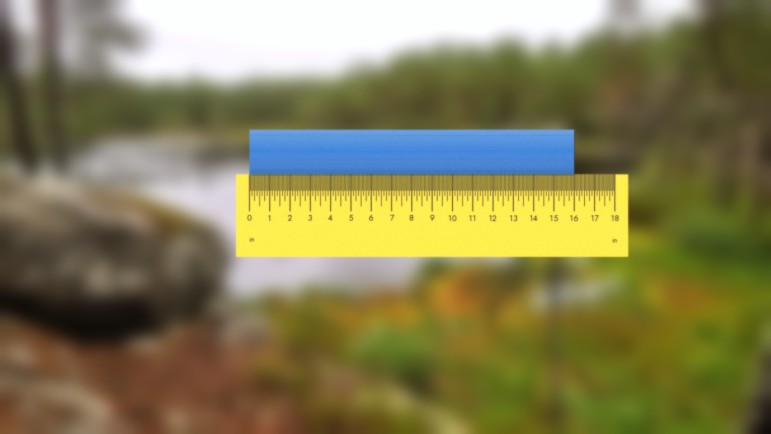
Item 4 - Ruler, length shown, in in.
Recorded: 16 in
